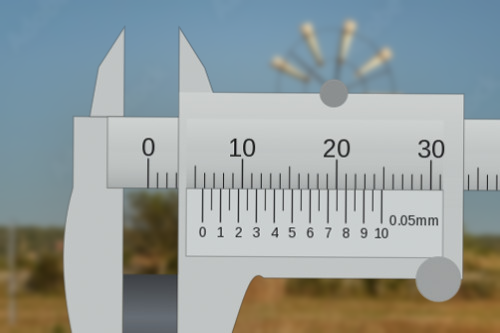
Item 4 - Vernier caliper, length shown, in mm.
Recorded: 5.8 mm
